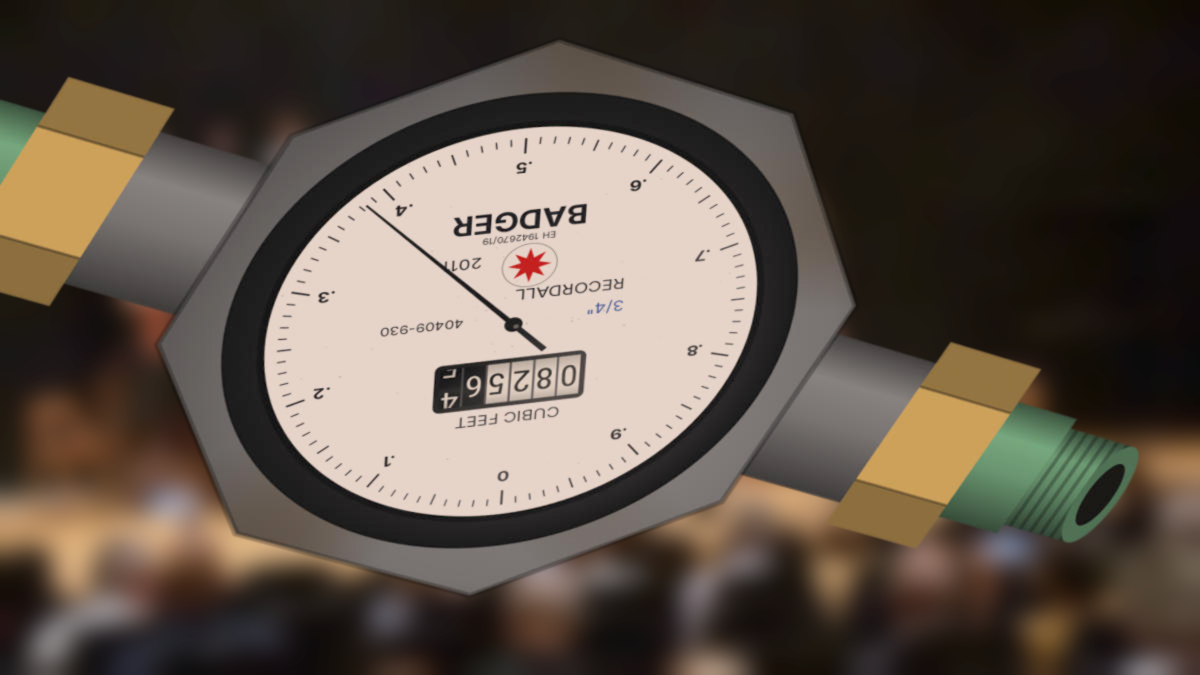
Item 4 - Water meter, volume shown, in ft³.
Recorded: 82564.38 ft³
